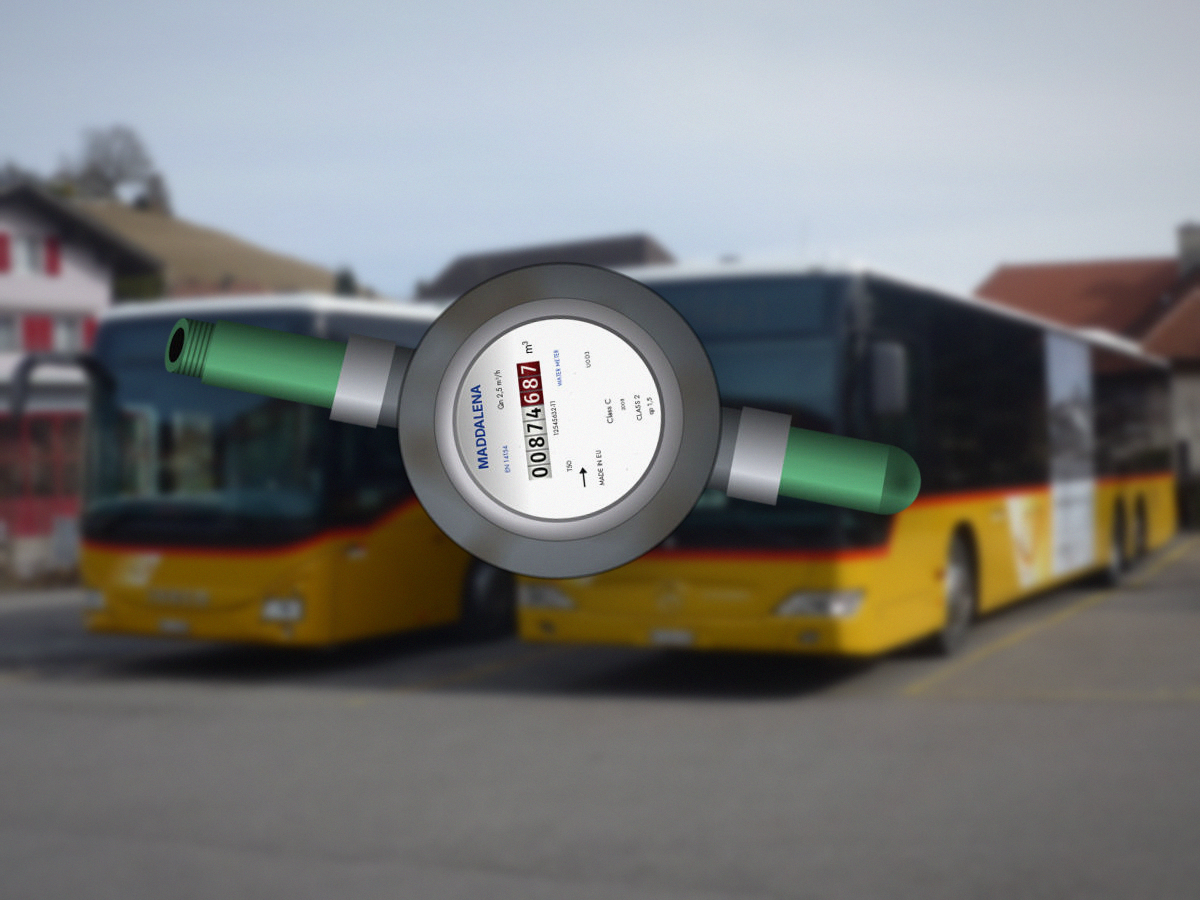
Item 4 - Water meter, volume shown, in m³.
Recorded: 874.687 m³
